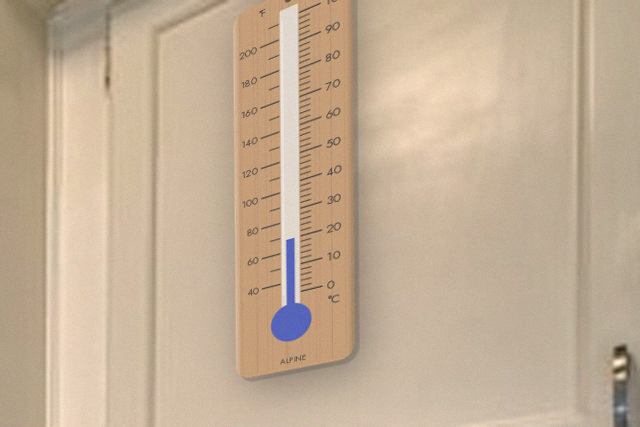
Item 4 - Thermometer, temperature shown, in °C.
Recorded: 20 °C
